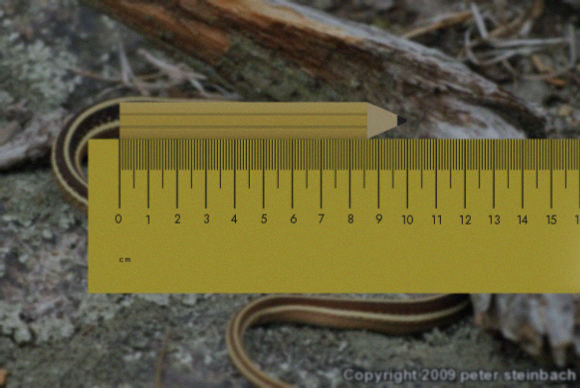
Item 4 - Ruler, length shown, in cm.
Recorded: 10 cm
